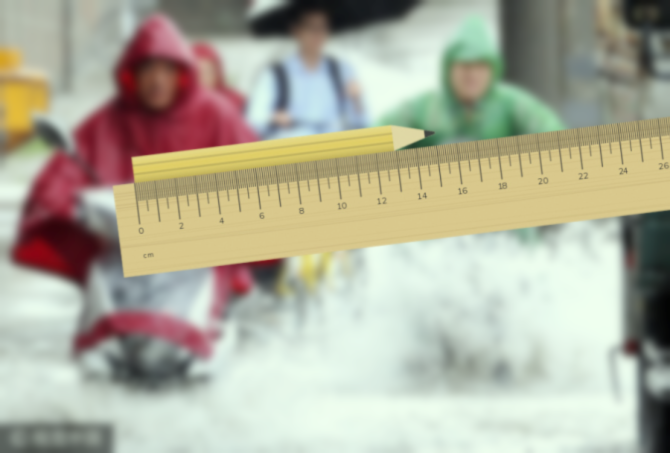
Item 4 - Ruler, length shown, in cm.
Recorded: 15 cm
